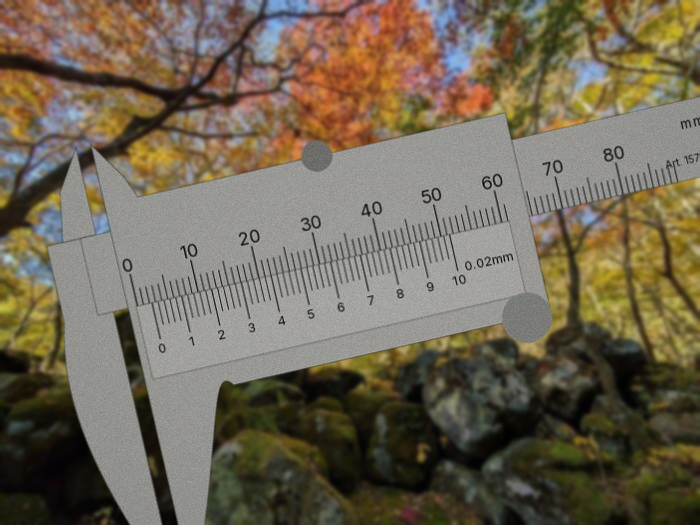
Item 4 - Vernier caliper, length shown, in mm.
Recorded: 2.4 mm
